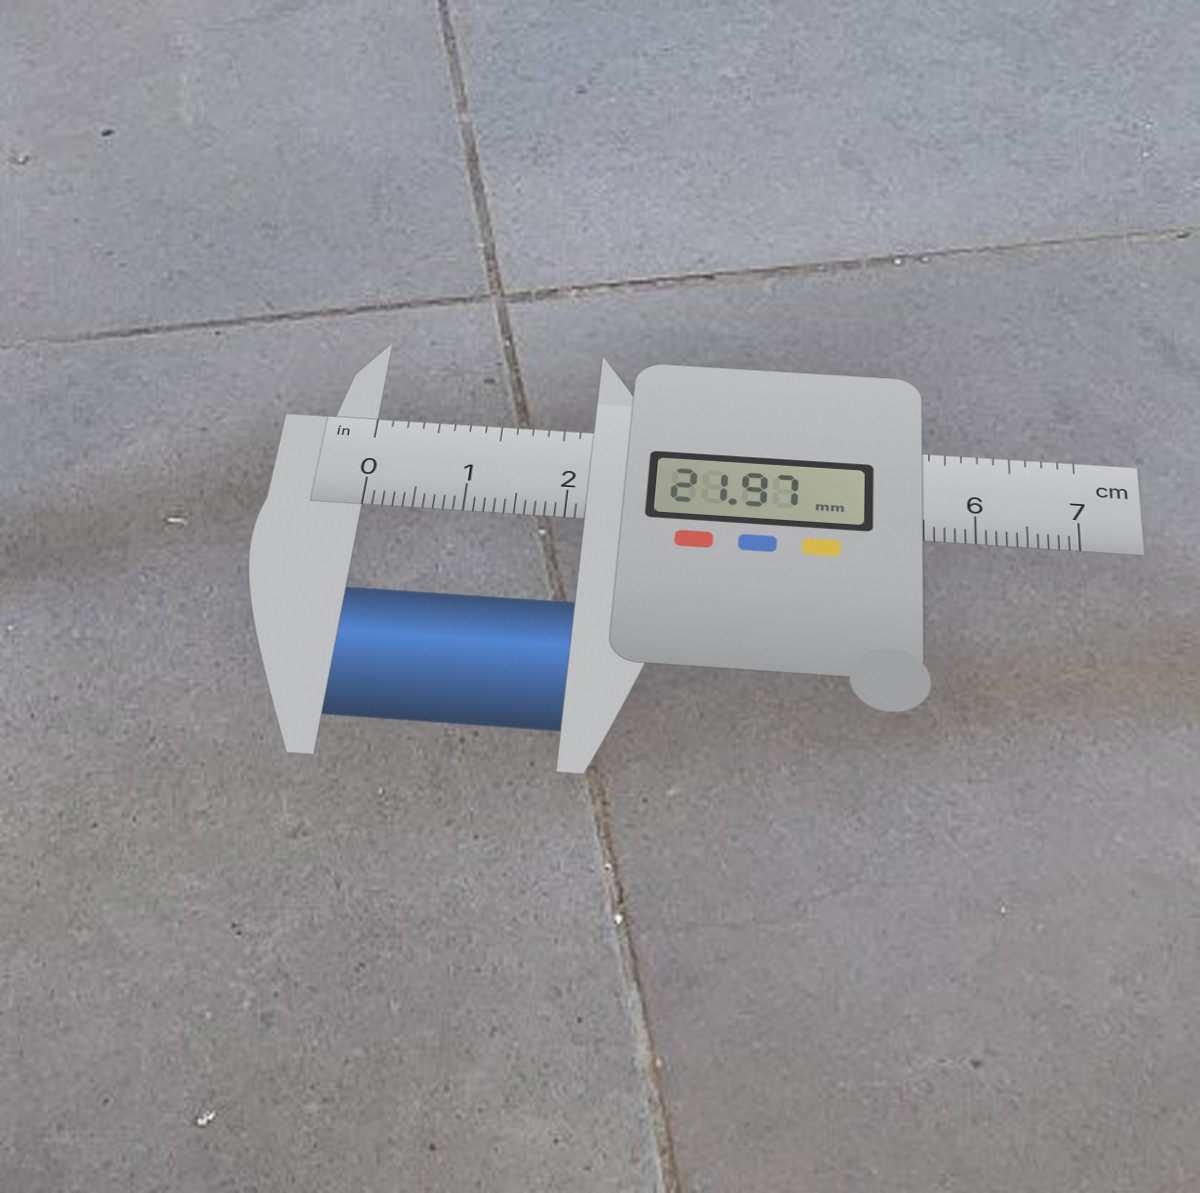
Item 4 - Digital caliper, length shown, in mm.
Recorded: 21.97 mm
